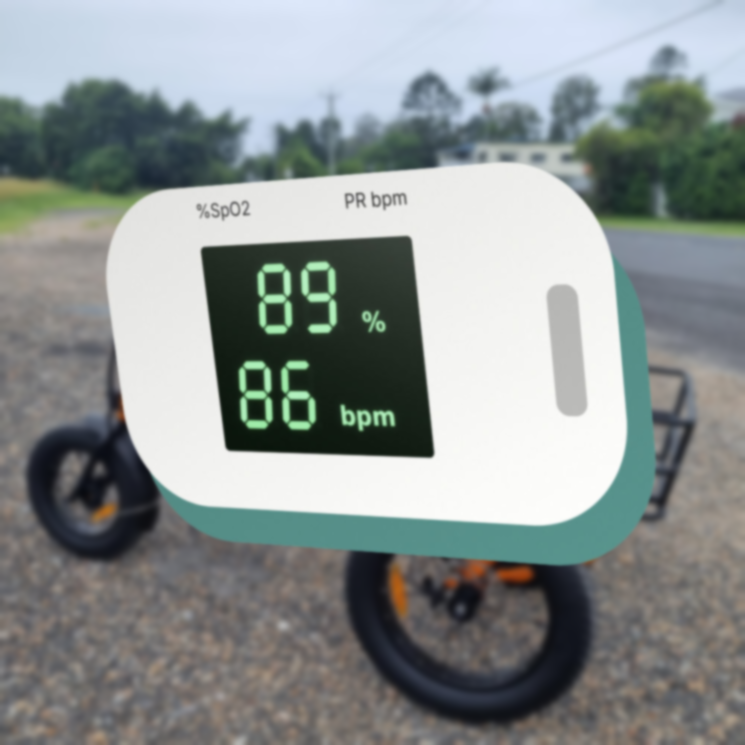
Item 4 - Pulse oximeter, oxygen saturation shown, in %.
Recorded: 89 %
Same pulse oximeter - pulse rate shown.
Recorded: 86 bpm
